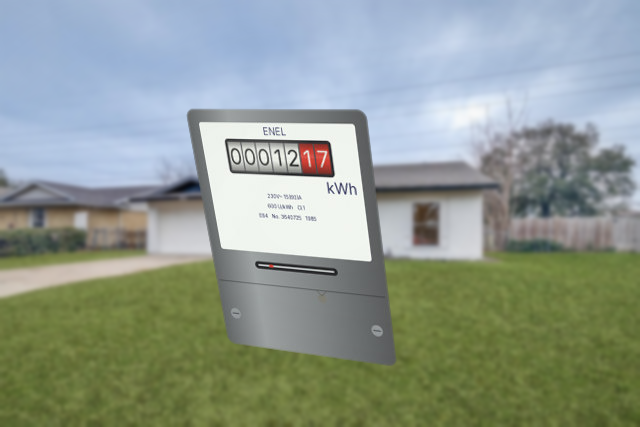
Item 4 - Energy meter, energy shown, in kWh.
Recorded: 12.17 kWh
